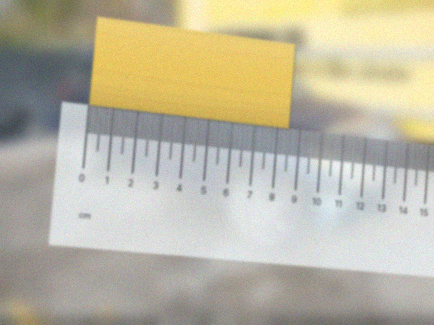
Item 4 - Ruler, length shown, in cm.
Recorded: 8.5 cm
